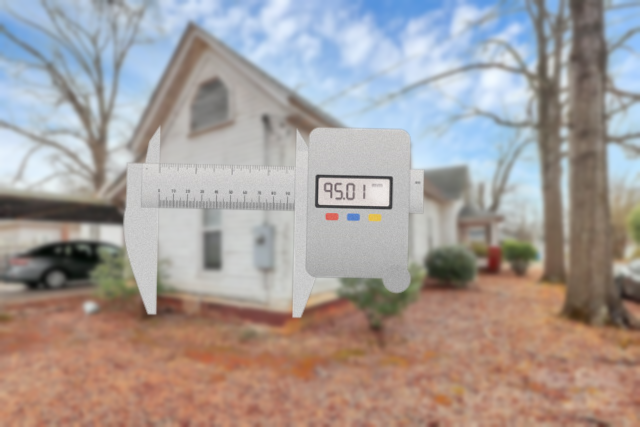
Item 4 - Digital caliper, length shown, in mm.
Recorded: 95.01 mm
